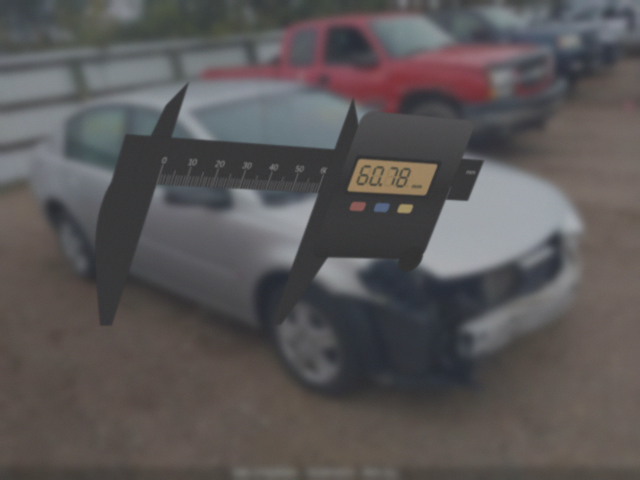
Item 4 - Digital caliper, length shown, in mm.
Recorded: 60.78 mm
